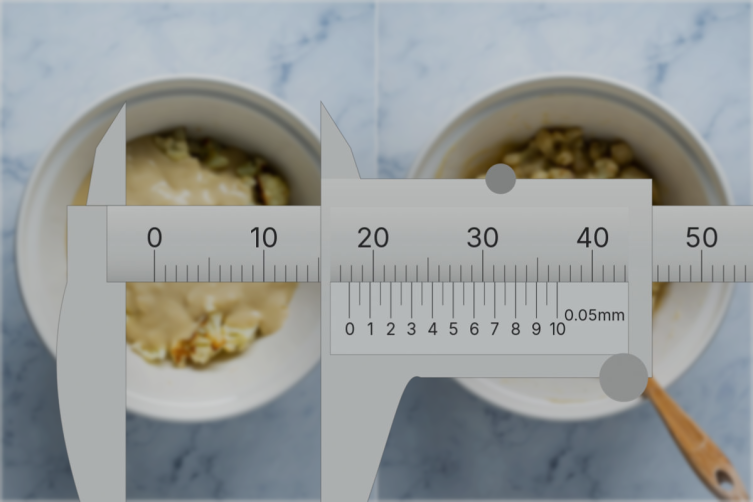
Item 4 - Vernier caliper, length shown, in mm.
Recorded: 17.8 mm
